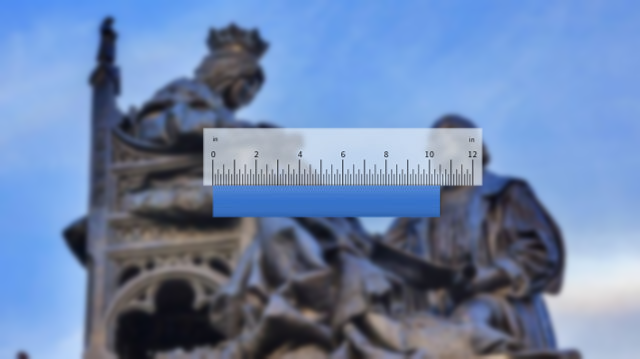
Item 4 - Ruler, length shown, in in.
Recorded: 10.5 in
